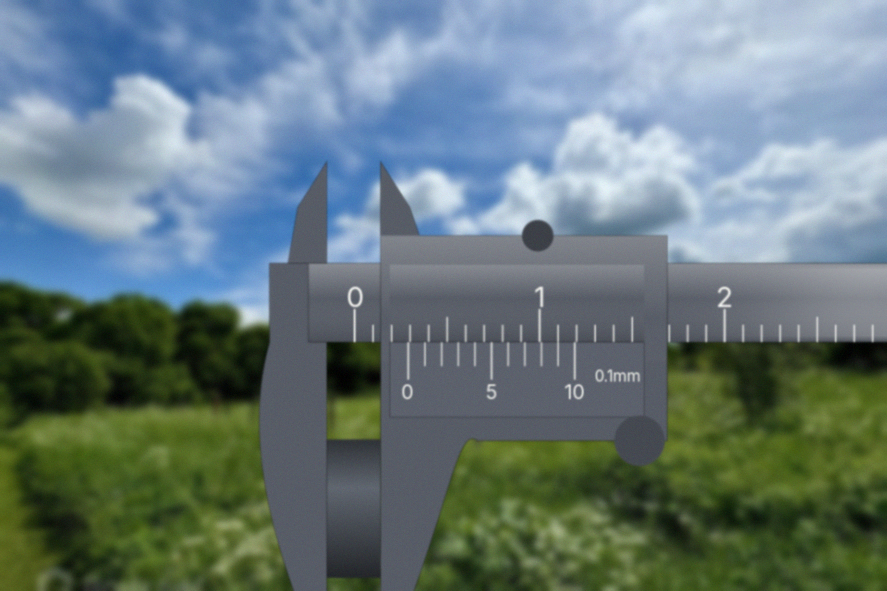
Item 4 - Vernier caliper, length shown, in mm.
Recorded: 2.9 mm
